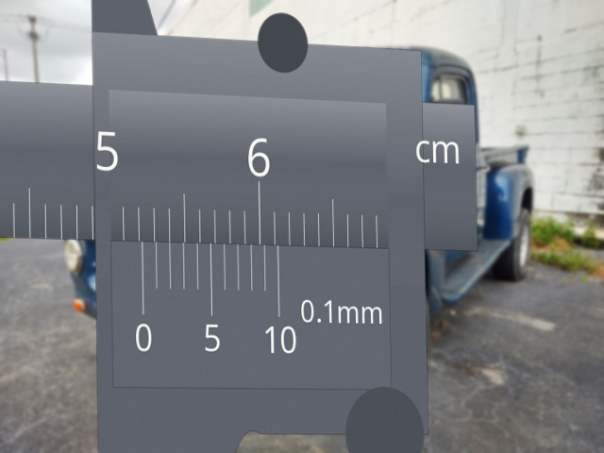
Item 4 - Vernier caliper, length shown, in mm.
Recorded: 52.2 mm
